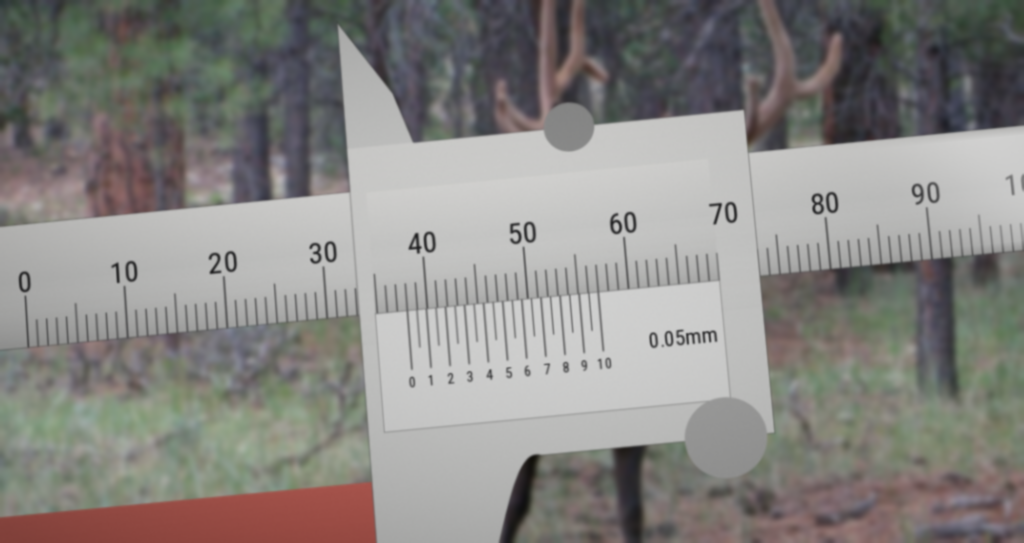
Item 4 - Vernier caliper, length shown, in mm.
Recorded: 38.0 mm
